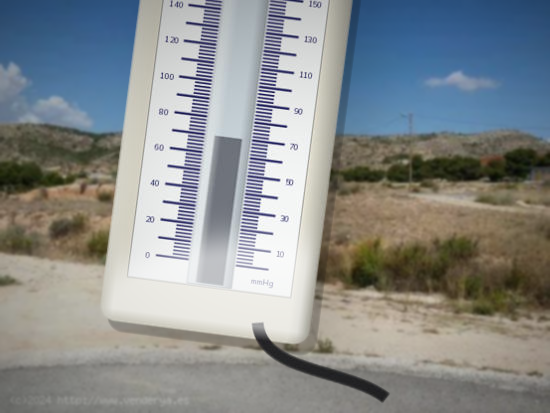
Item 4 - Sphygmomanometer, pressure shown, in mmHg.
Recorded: 70 mmHg
